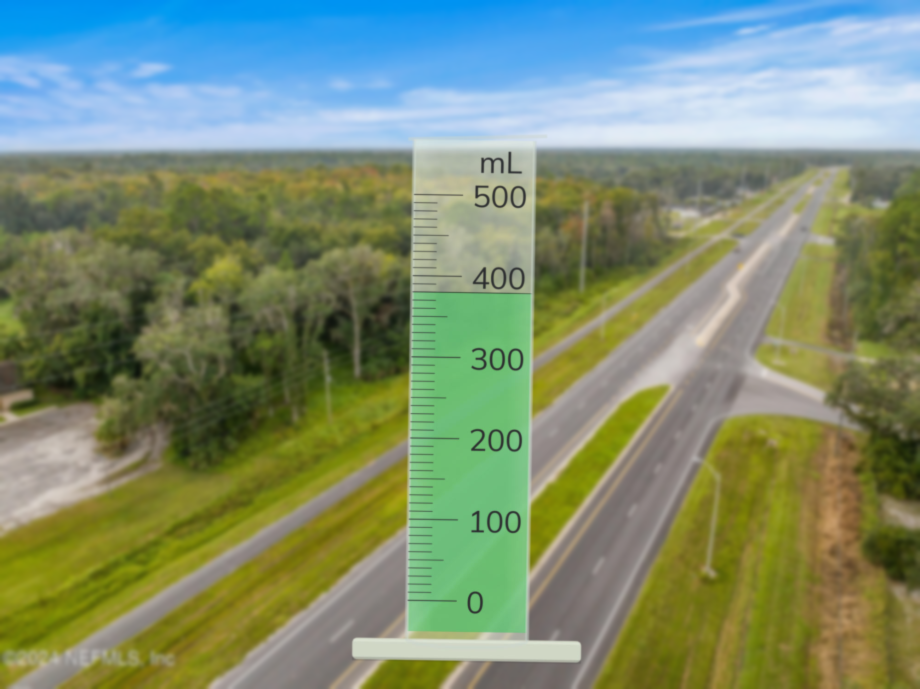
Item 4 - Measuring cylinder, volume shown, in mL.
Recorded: 380 mL
